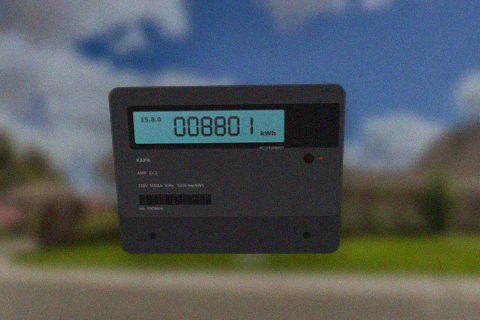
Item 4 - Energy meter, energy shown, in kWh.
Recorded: 8801 kWh
